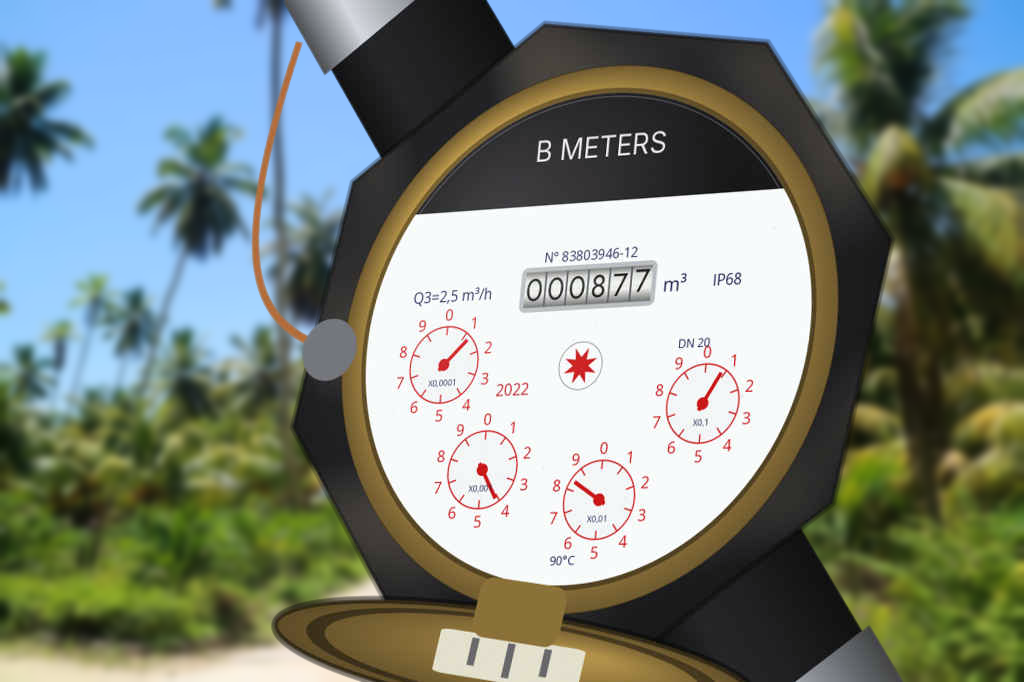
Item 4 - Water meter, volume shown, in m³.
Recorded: 877.0841 m³
